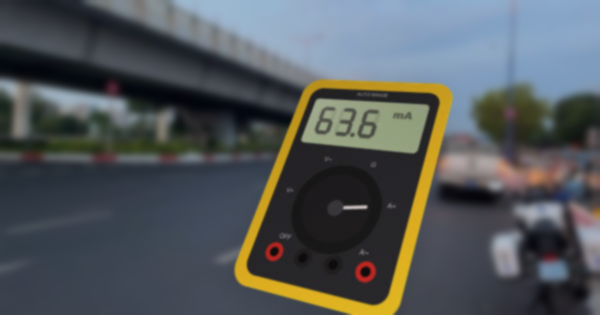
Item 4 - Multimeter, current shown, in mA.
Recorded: 63.6 mA
